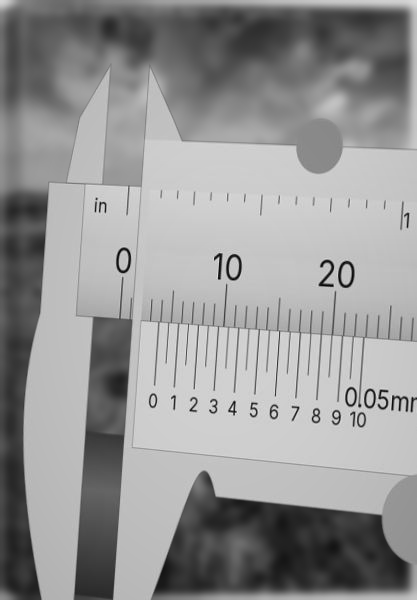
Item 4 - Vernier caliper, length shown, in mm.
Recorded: 3.8 mm
